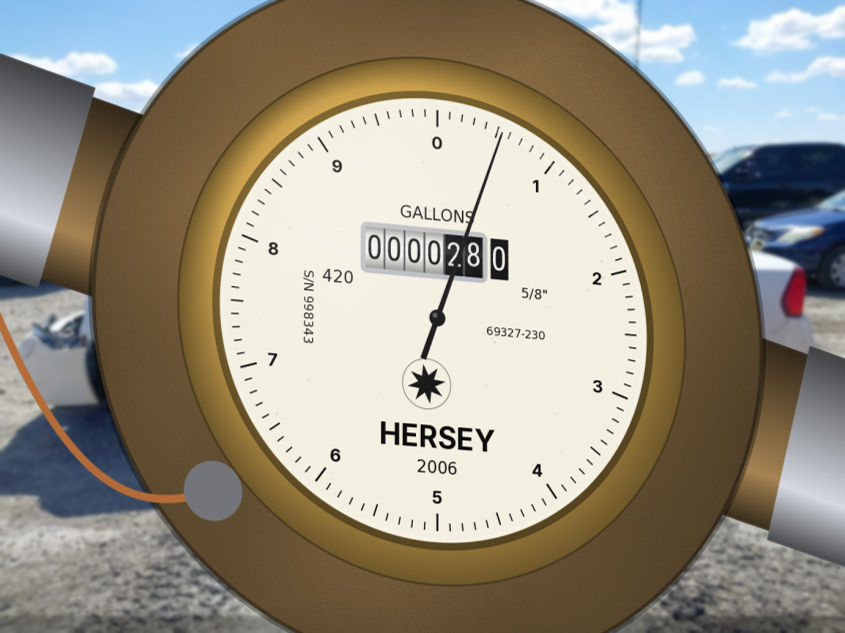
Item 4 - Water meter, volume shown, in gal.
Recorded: 280.5 gal
